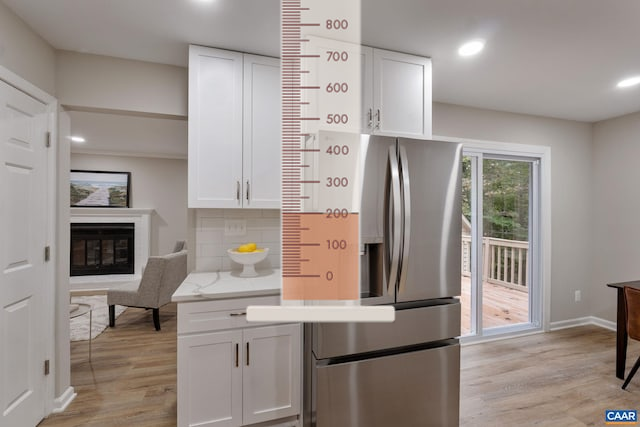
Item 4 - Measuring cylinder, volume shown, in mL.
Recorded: 200 mL
